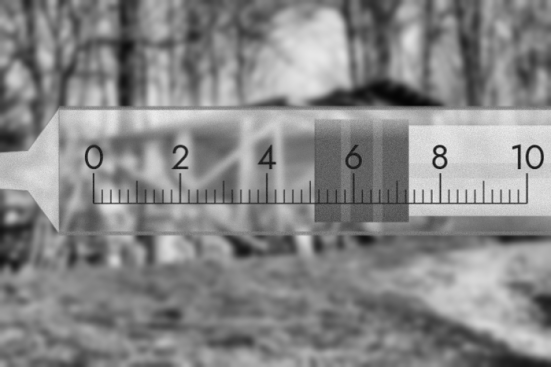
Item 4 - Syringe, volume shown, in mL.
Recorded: 5.1 mL
